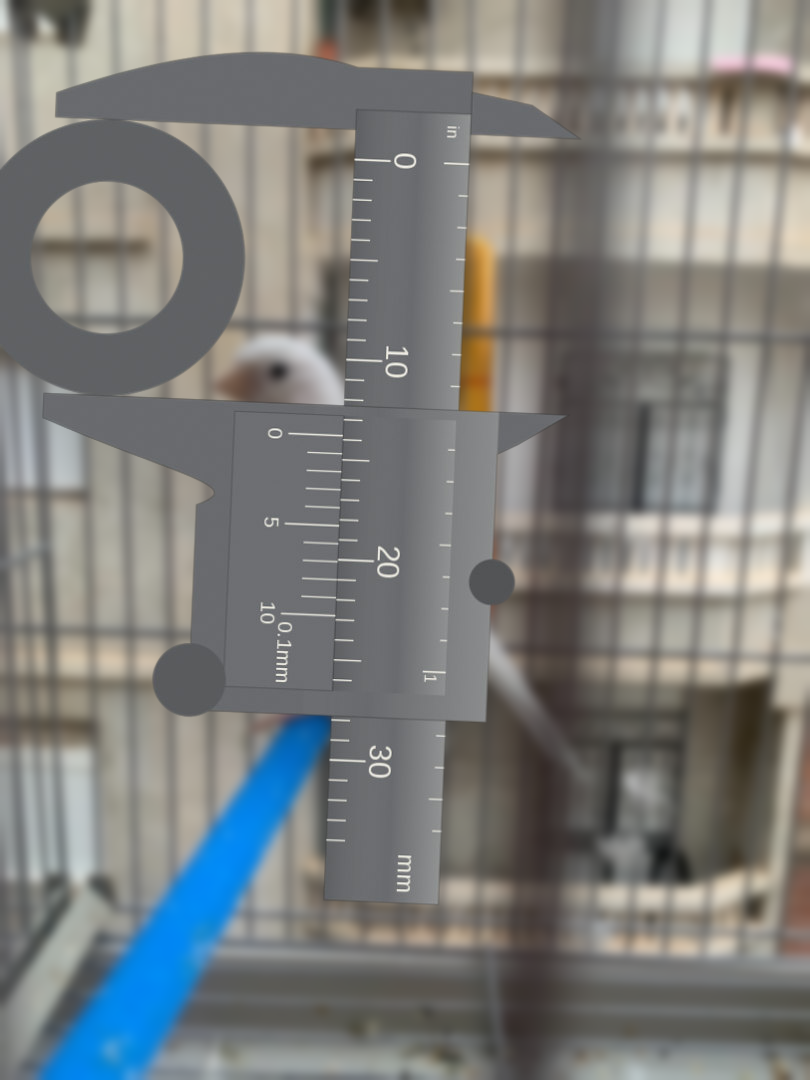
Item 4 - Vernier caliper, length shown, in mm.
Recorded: 13.8 mm
